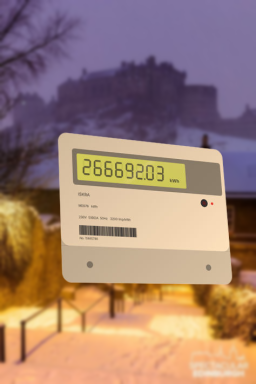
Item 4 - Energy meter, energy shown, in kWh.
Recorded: 266692.03 kWh
